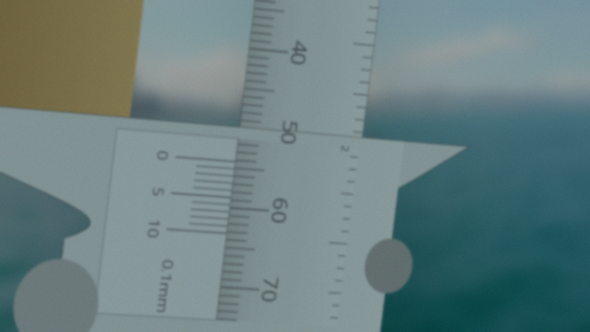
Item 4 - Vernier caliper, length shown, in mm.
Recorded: 54.2 mm
